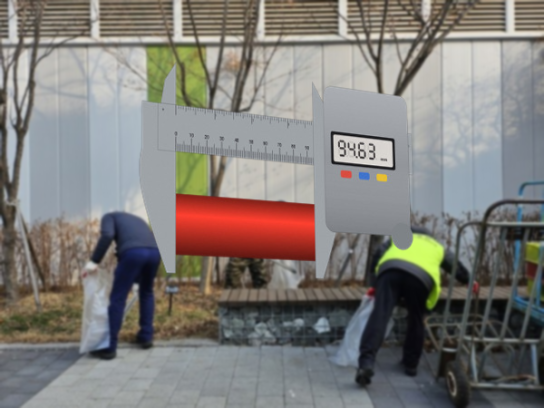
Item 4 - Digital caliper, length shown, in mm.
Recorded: 94.63 mm
